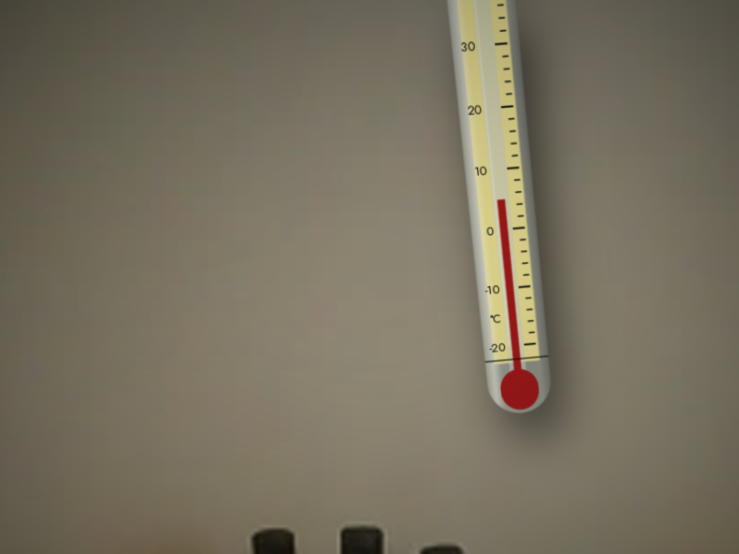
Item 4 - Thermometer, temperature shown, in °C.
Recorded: 5 °C
